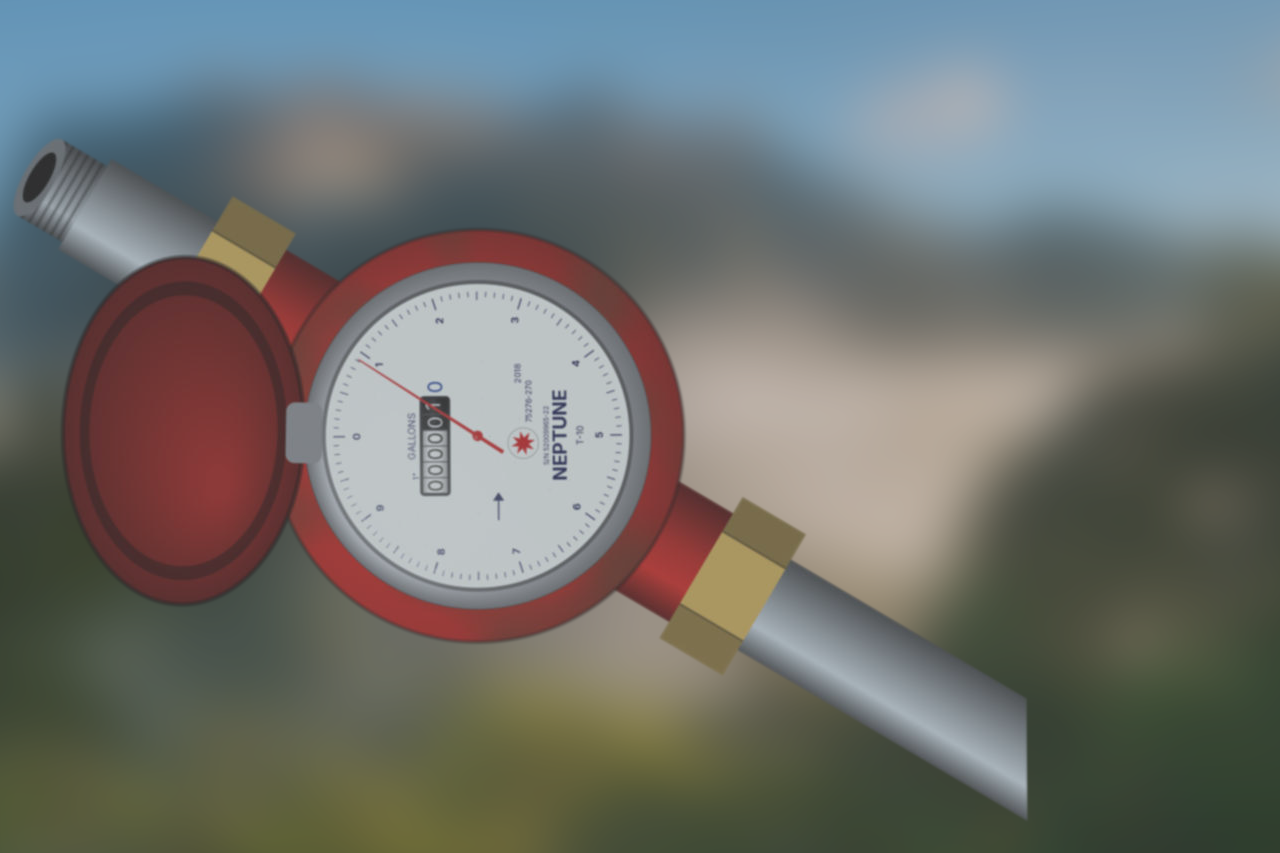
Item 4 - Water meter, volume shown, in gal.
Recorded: 10.9 gal
